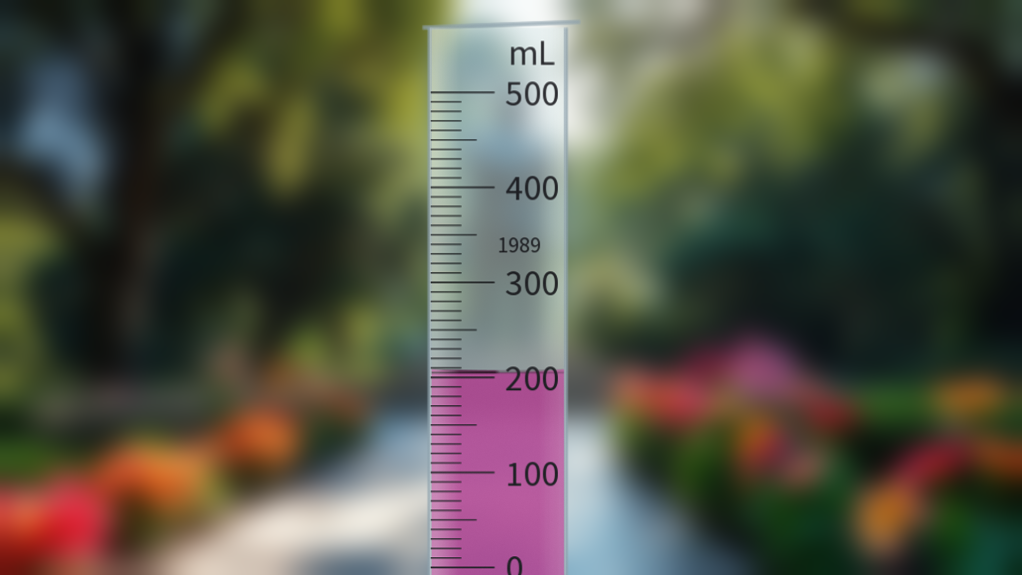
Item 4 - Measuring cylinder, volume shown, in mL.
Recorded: 205 mL
